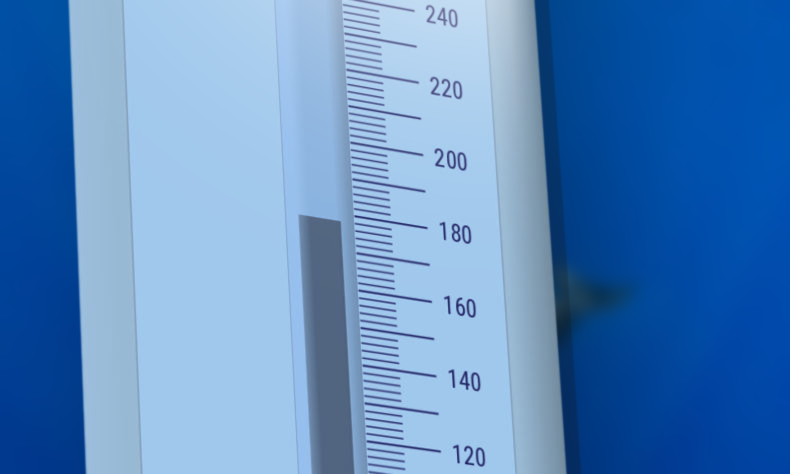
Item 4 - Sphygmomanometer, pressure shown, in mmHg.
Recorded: 178 mmHg
